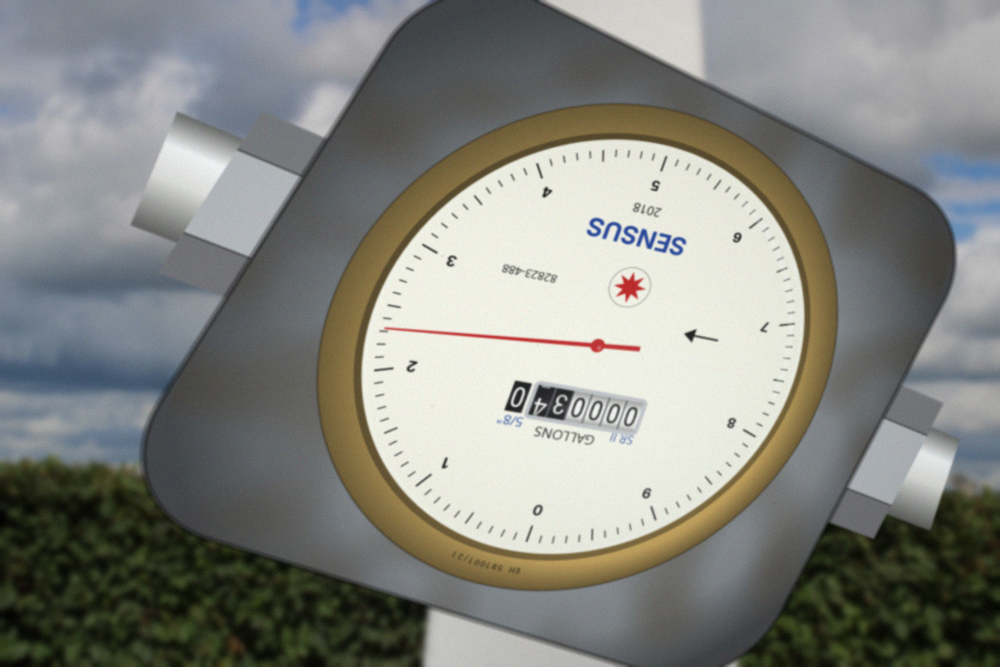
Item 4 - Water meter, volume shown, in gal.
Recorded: 342.3 gal
